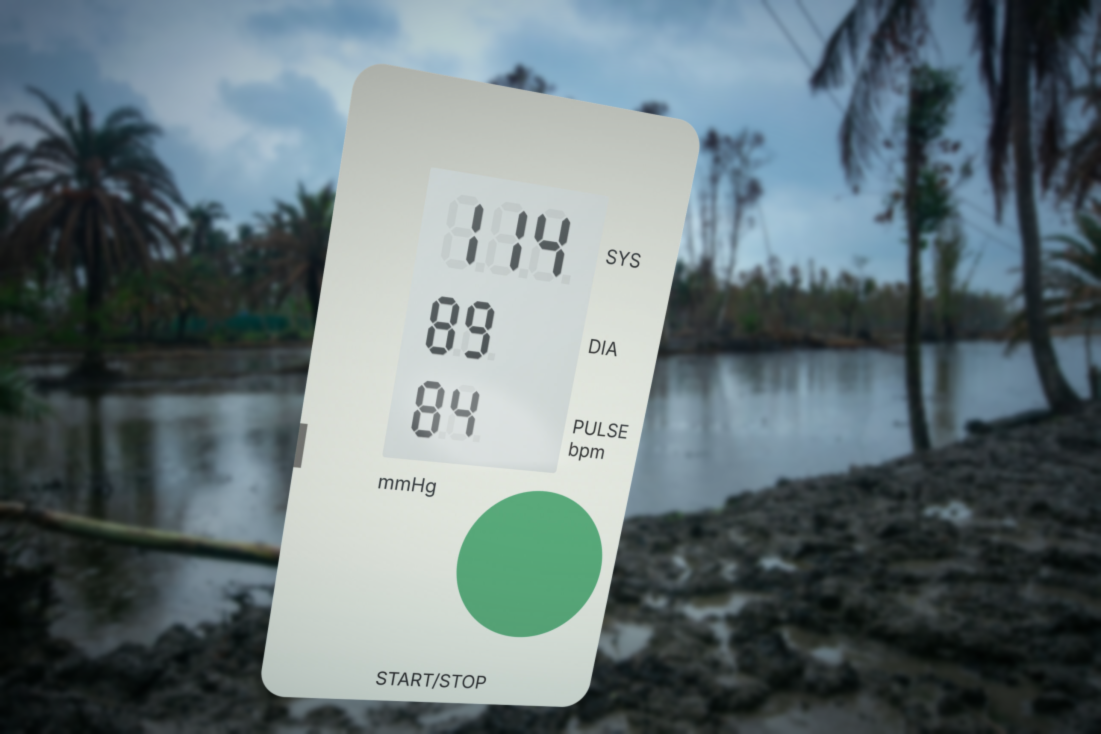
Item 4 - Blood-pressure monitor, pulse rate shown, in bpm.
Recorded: 84 bpm
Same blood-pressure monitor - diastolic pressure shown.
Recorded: 89 mmHg
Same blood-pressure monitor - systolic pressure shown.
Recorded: 114 mmHg
